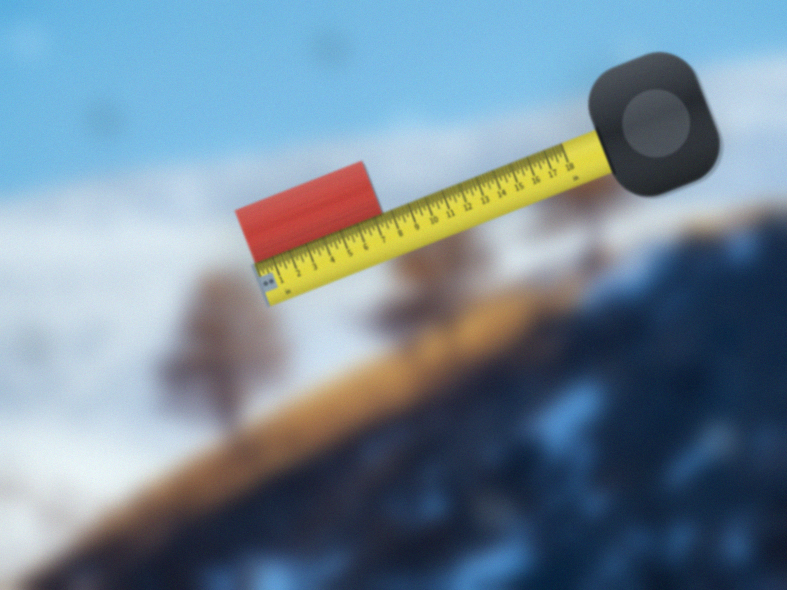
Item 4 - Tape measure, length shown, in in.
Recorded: 7.5 in
